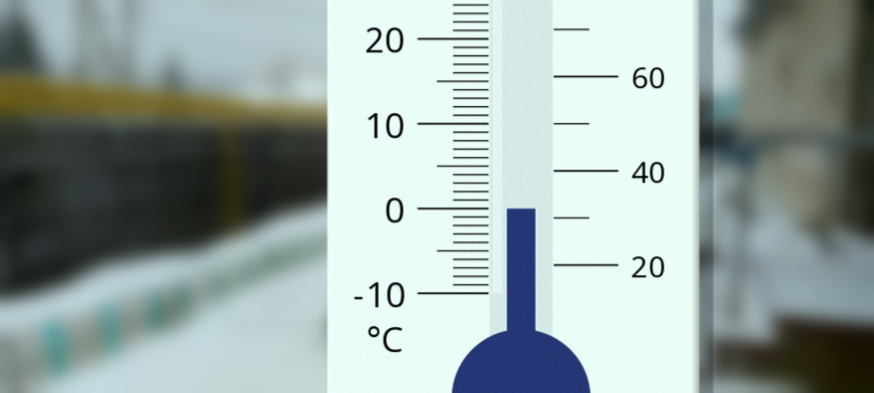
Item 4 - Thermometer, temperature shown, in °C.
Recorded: 0 °C
